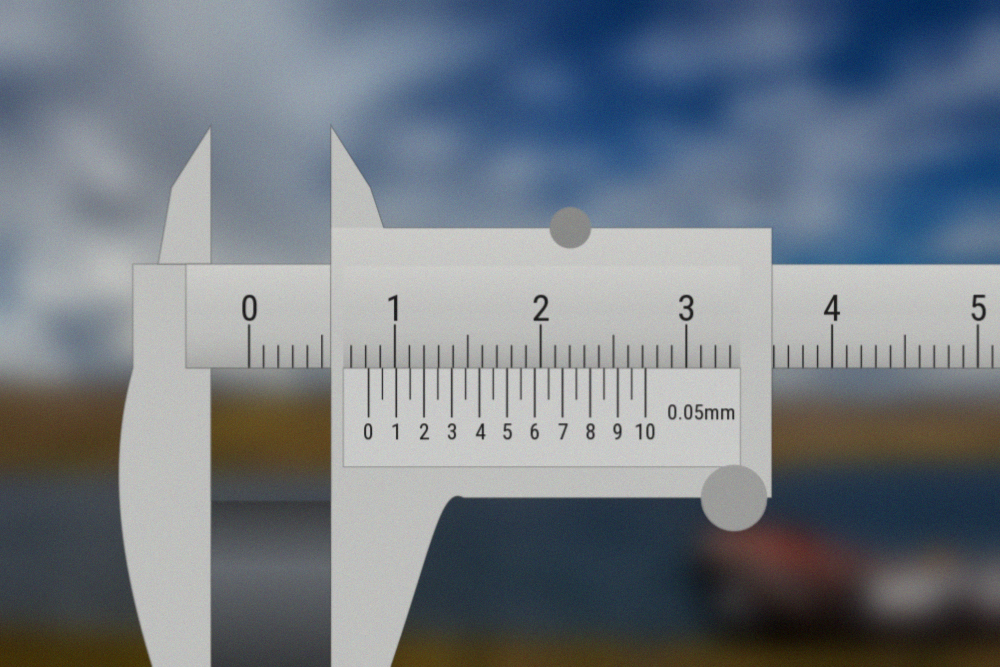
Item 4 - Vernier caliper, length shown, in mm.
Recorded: 8.2 mm
